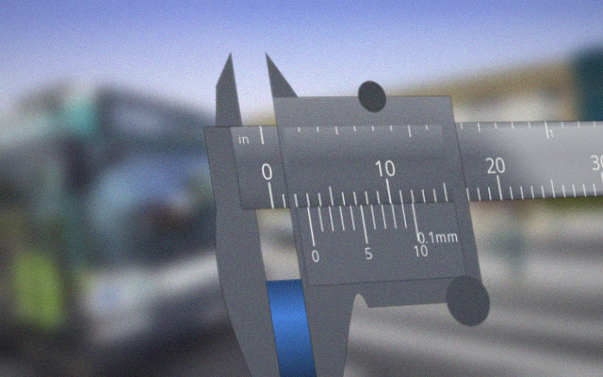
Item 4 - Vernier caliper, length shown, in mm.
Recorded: 2.9 mm
